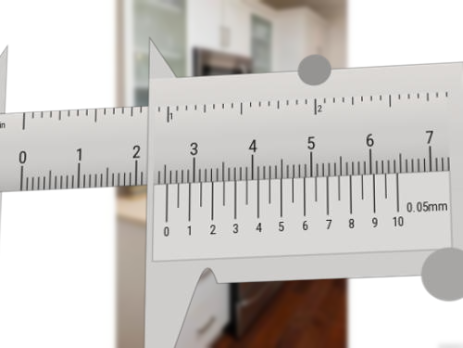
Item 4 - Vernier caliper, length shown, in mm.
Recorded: 25.4 mm
